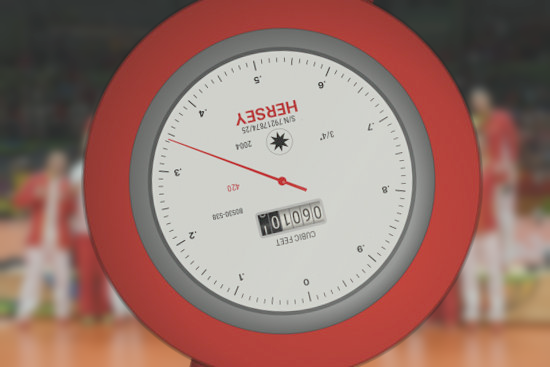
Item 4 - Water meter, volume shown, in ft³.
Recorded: 60101.34 ft³
